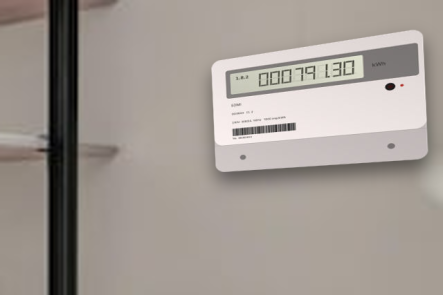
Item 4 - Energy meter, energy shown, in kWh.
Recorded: 791.30 kWh
